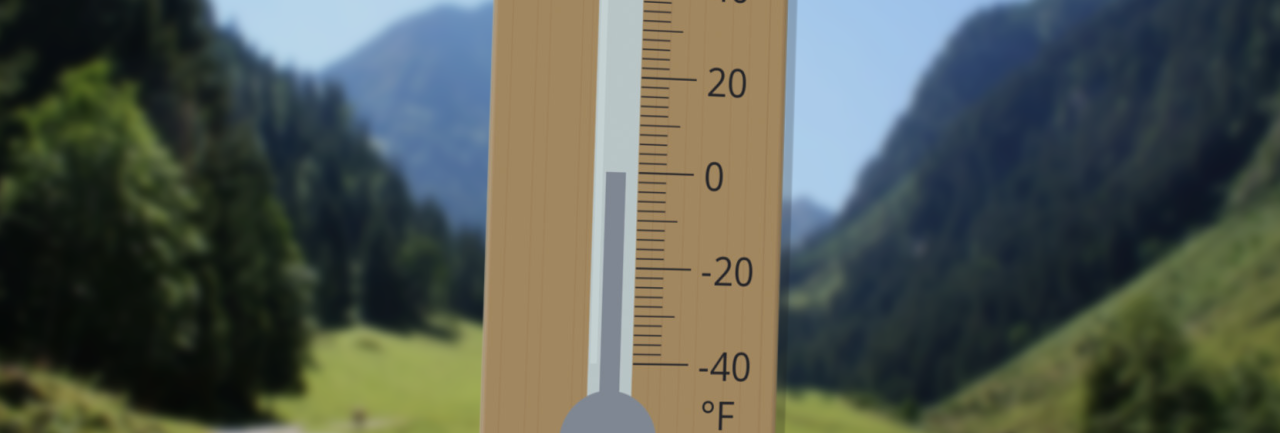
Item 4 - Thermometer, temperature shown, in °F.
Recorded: 0 °F
